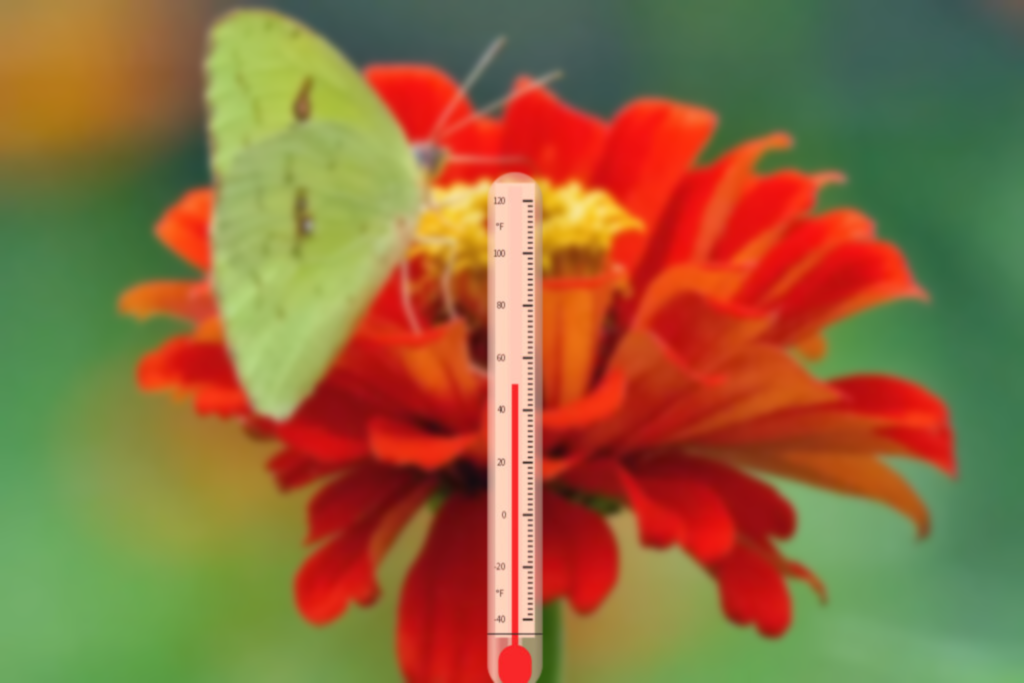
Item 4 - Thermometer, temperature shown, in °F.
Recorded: 50 °F
